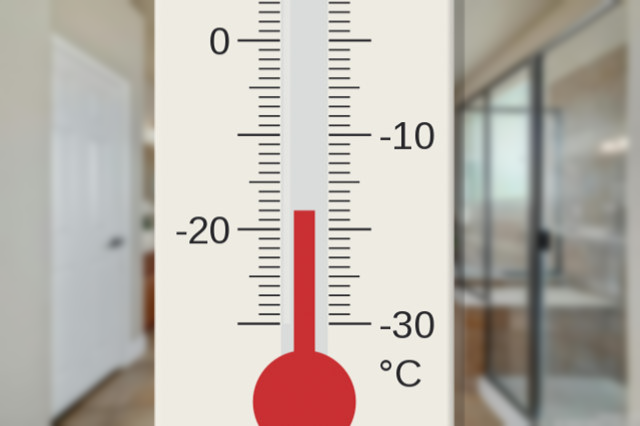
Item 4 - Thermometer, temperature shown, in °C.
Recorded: -18 °C
